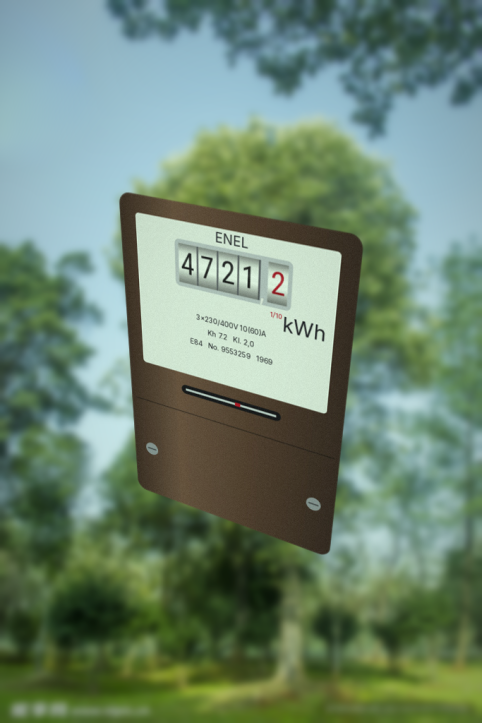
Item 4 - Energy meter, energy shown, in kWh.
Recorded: 4721.2 kWh
